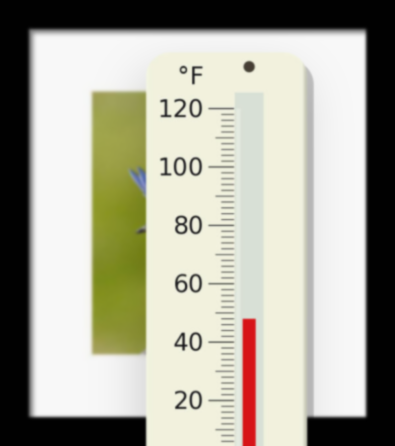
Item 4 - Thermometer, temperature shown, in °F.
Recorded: 48 °F
